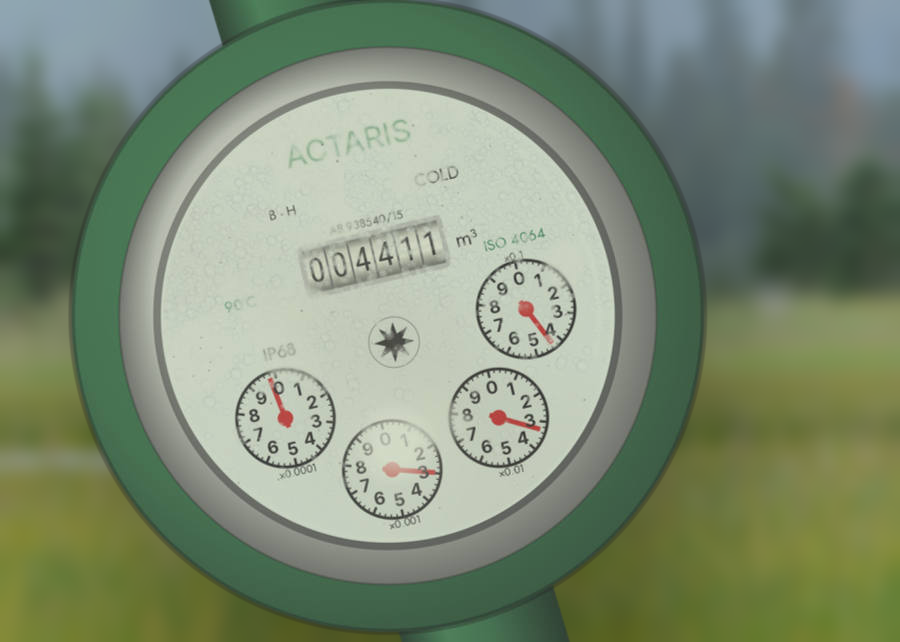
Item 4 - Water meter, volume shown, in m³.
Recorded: 4411.4329 m³
